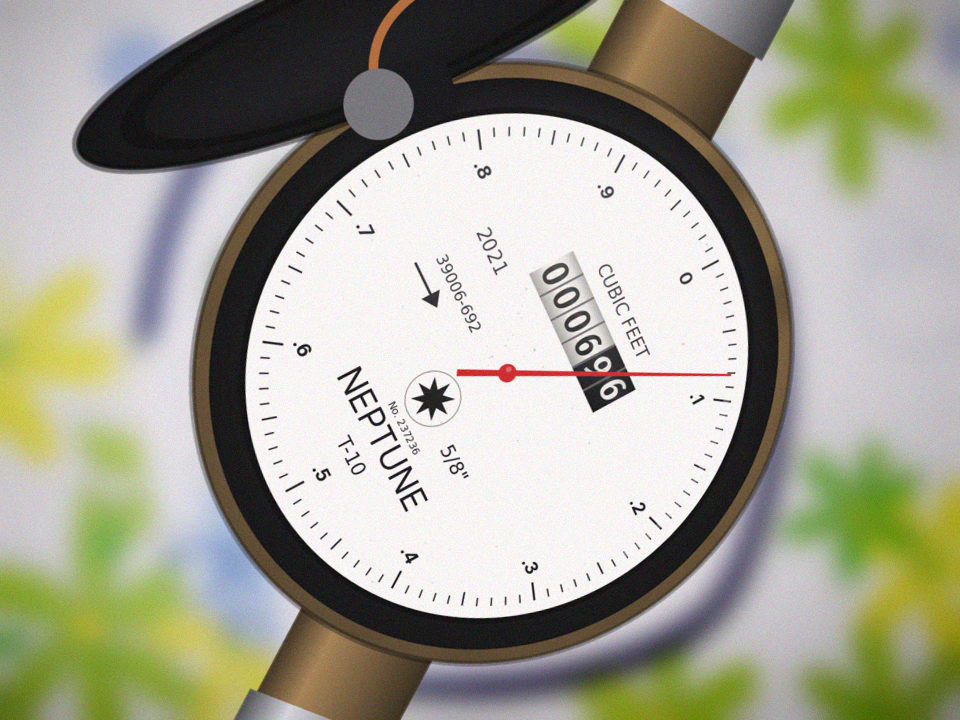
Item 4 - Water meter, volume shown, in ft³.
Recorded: 696.08 ft³
